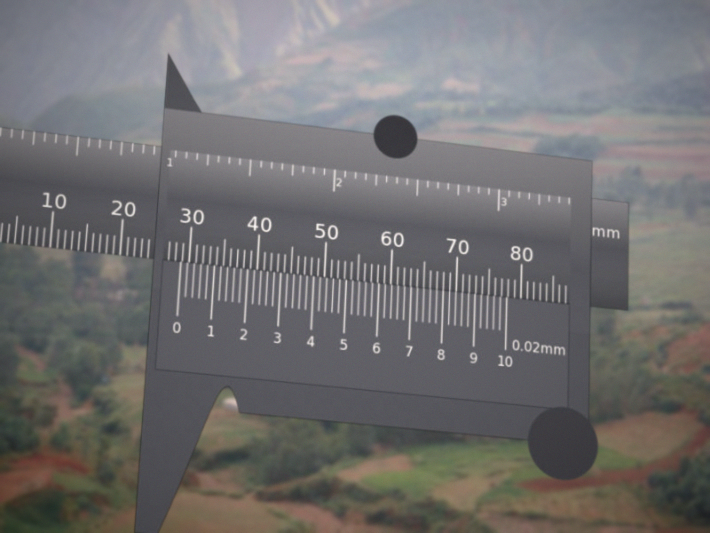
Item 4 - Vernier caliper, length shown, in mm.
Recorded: 28.8 mm
